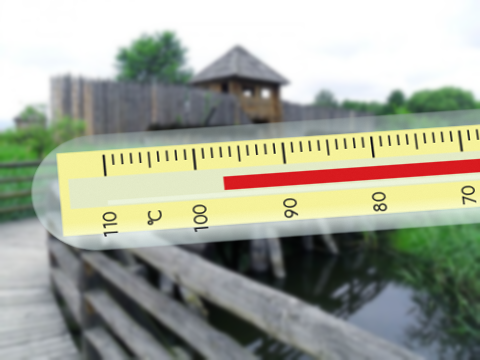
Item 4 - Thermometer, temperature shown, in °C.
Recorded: 97 °C
